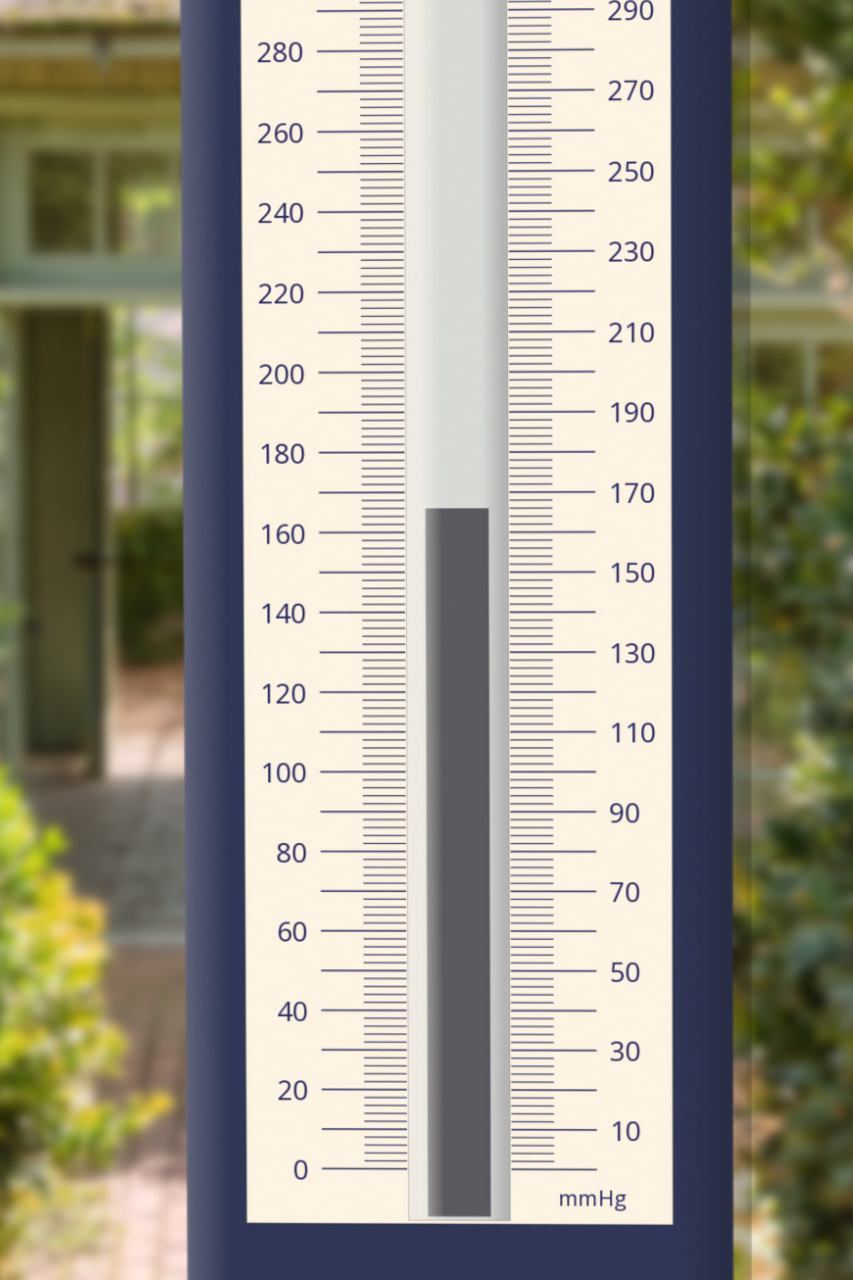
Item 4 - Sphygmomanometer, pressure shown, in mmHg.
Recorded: 166 mmHg
